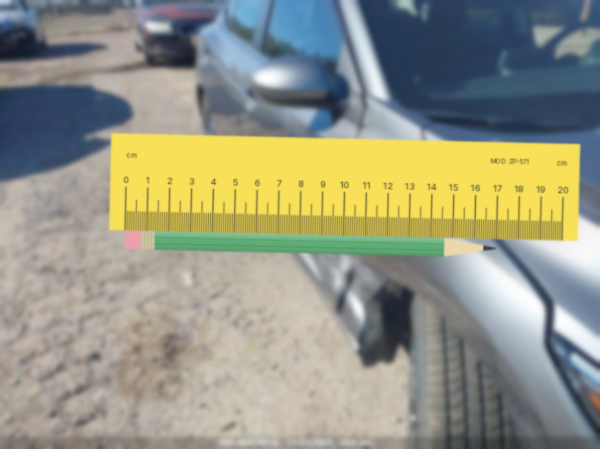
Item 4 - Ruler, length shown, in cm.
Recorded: 17 cm
